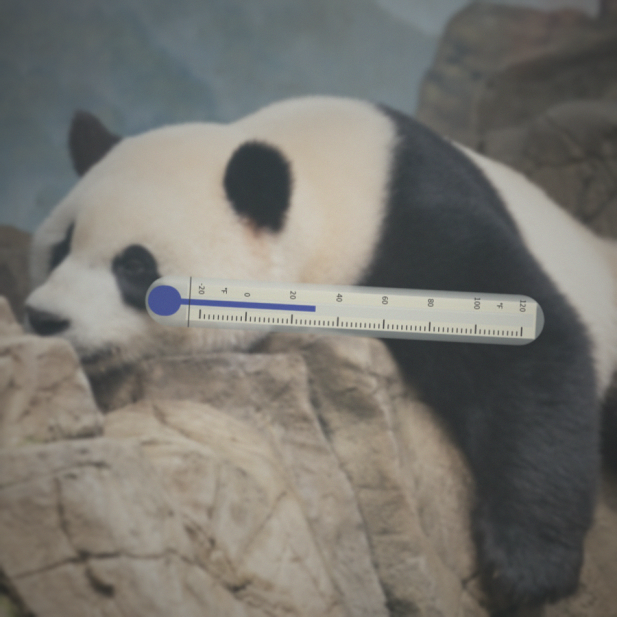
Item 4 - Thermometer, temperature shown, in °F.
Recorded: 30 °F
